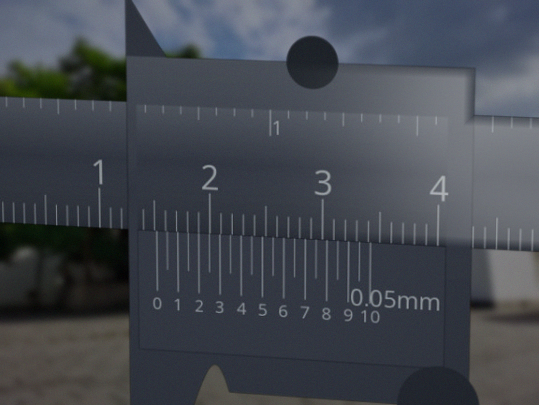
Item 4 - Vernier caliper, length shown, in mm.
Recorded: 15.2 mm
